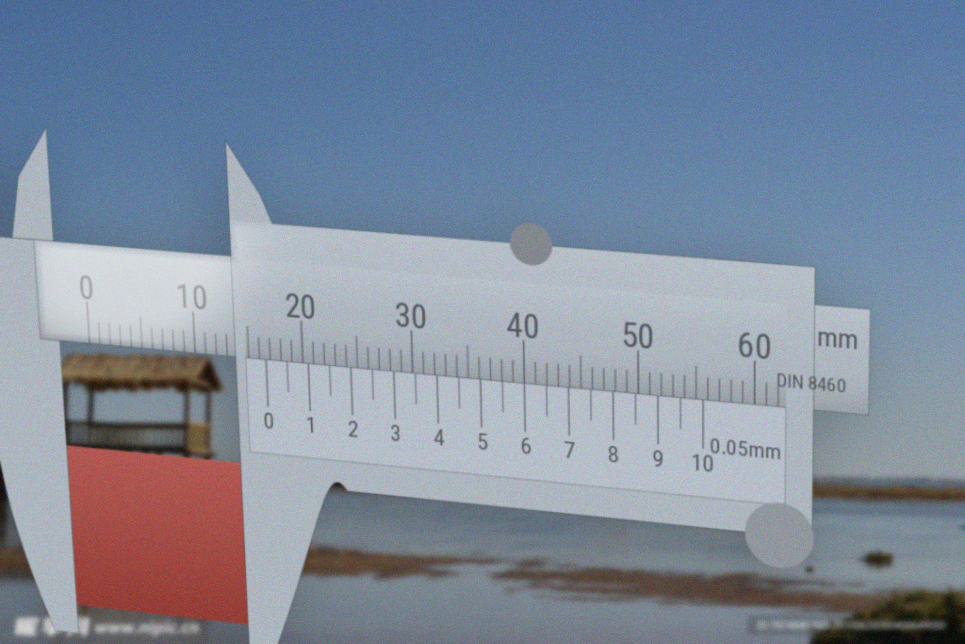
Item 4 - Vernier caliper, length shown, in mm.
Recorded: 16.6 mm
